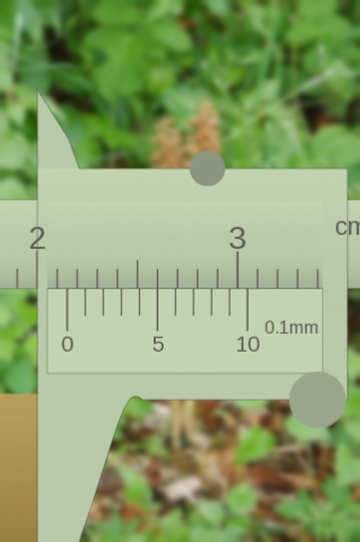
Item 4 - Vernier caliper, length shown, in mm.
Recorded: 21.5 mm
